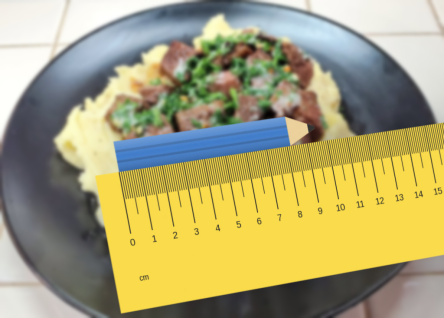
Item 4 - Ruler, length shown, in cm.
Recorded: 9.5 cm
